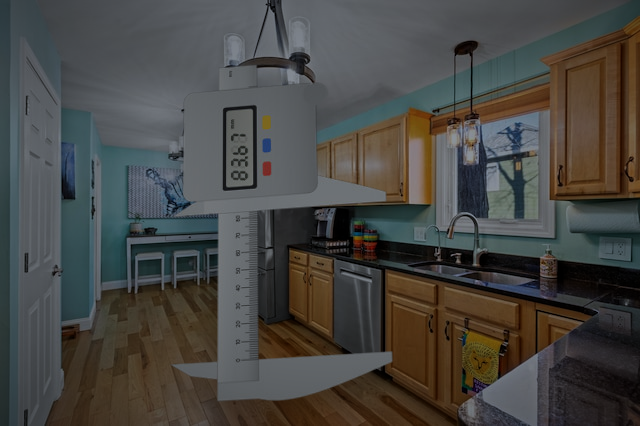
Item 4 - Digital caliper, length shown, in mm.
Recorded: 83.67 mm
